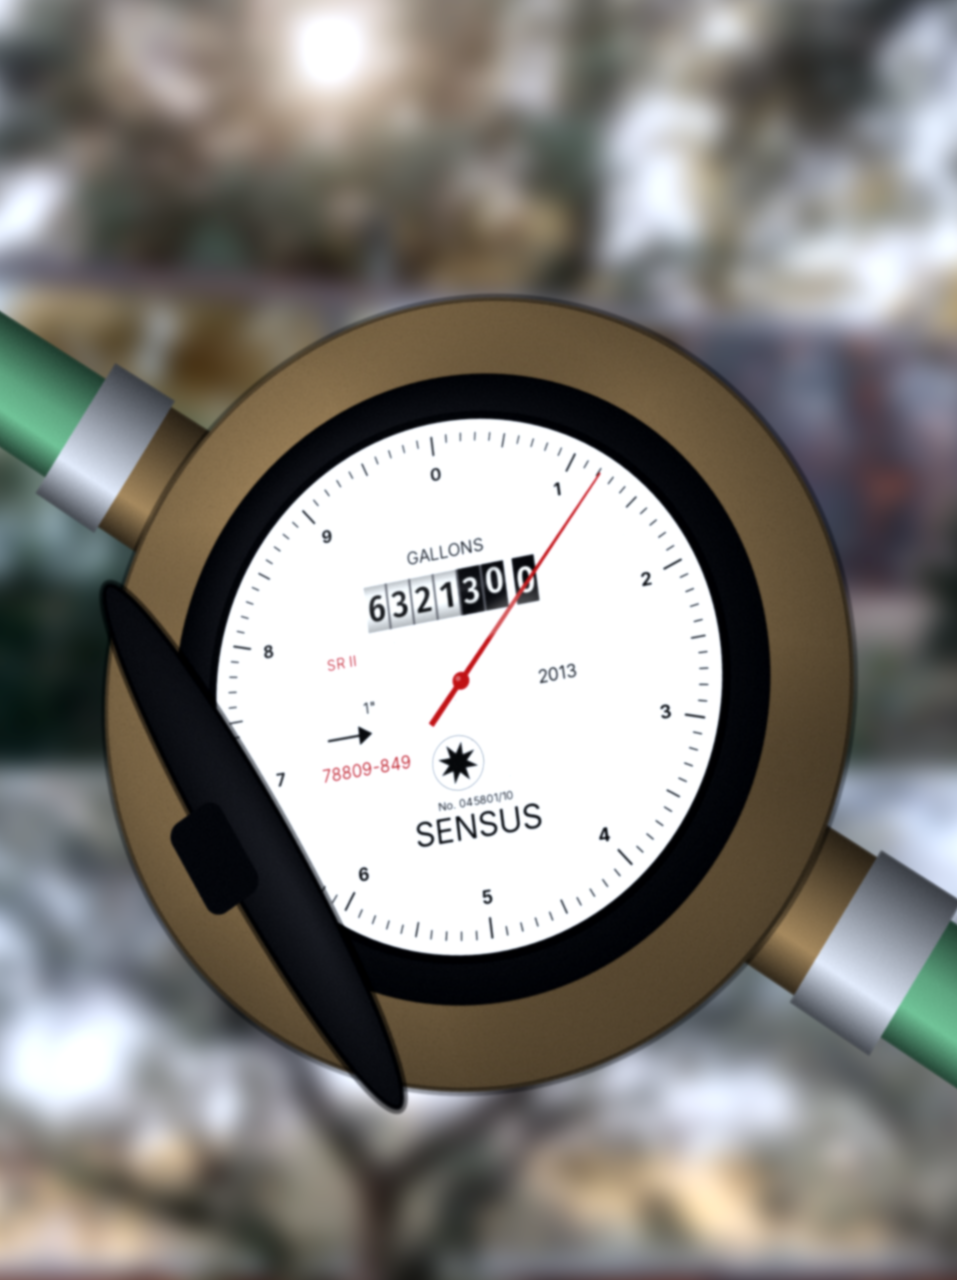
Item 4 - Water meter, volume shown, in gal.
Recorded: 6321301.2 gal
